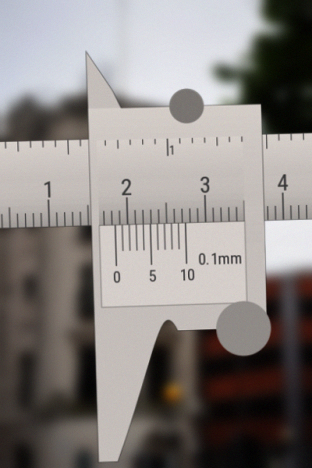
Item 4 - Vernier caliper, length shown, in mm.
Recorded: 18.4 mm
